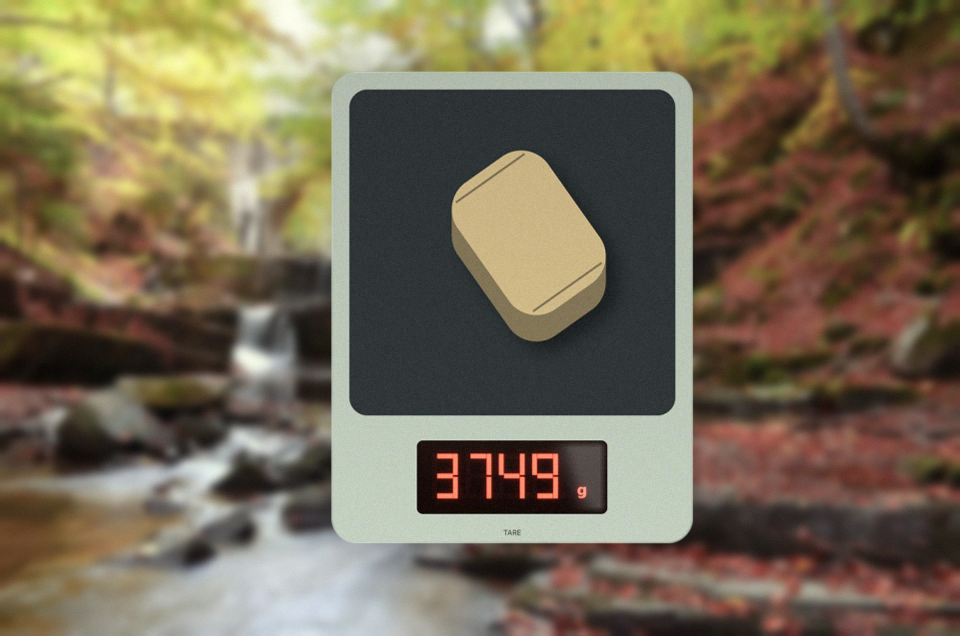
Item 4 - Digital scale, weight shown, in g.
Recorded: 3749 g
